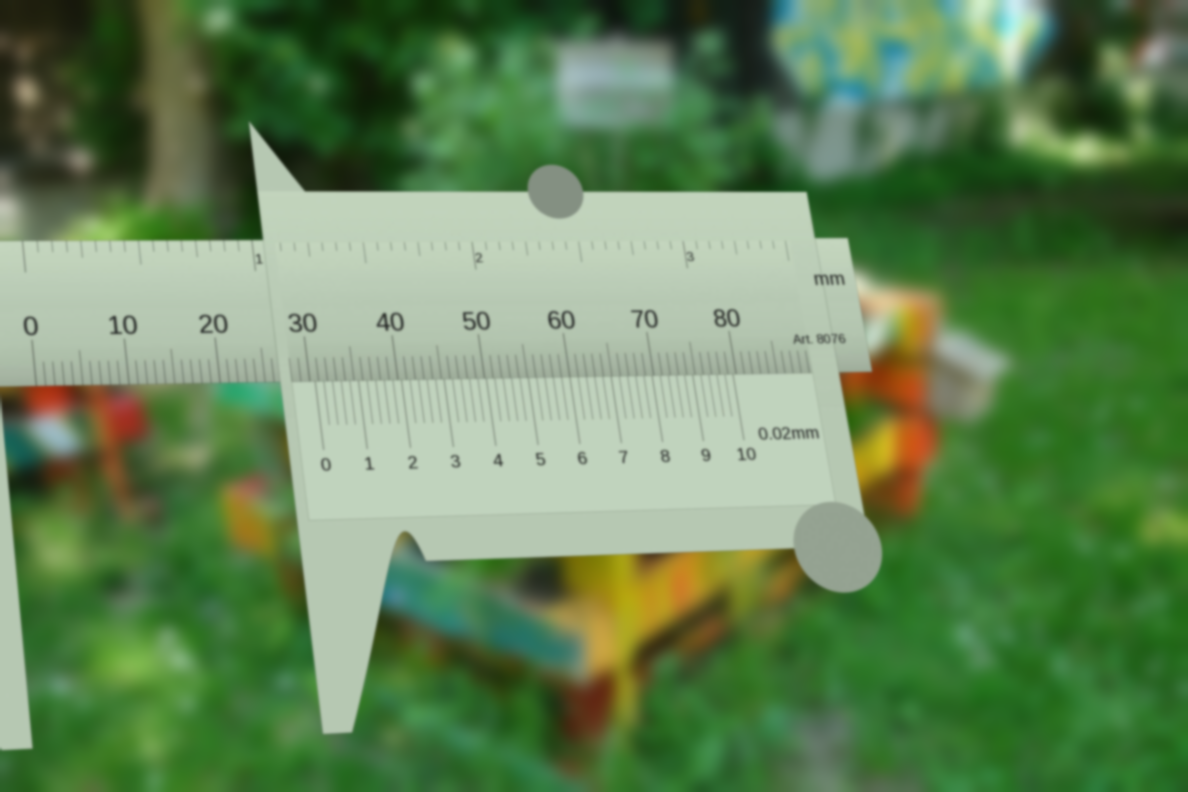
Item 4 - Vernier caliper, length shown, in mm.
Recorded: 30.6 mm
